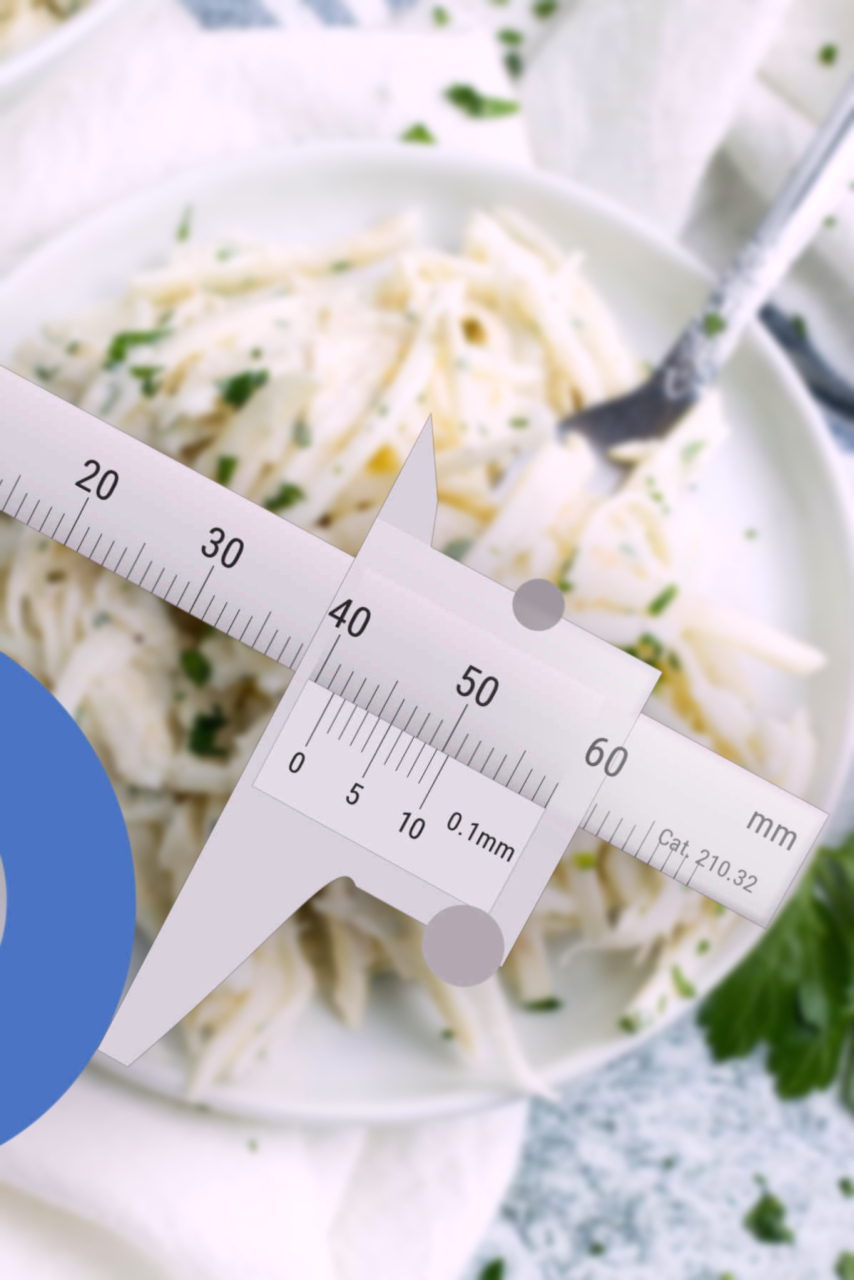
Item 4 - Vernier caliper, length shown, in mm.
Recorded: 41.5 mm
